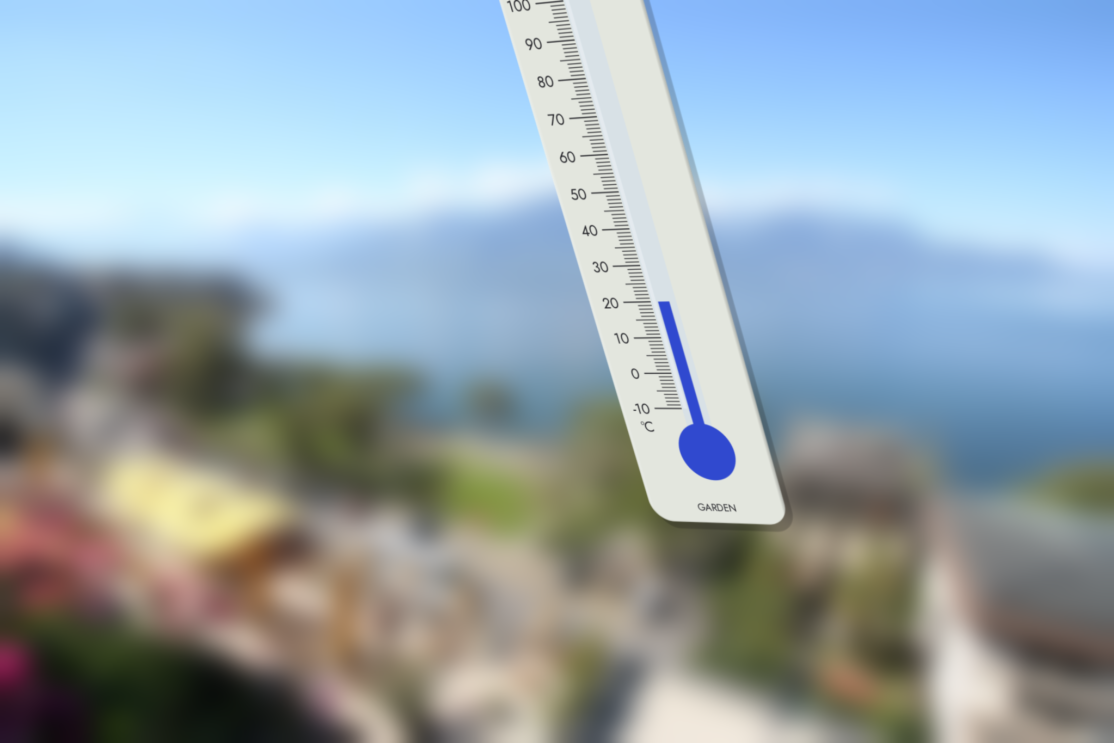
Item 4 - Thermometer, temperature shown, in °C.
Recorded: 20 °C
